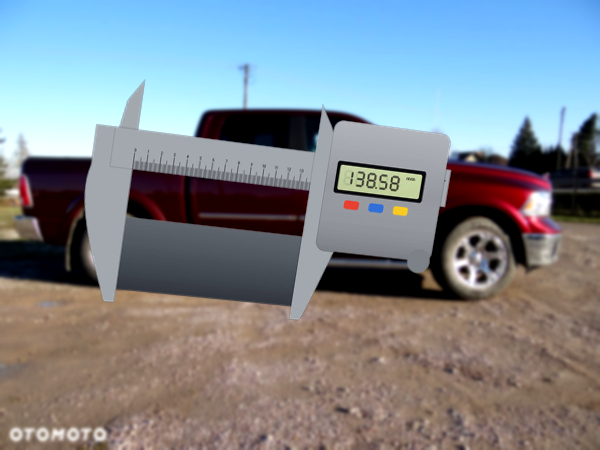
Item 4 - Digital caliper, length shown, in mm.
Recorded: 138.58 mm
